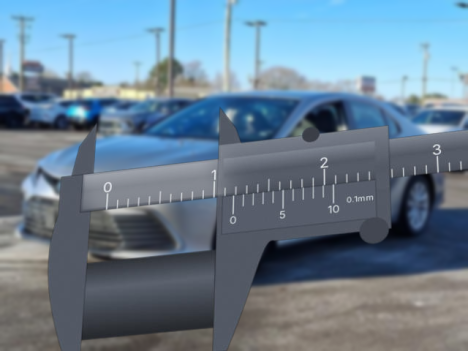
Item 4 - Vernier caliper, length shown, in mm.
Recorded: 11.8 mm
